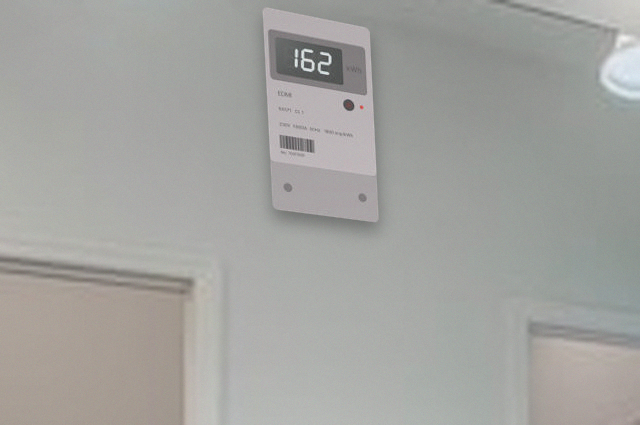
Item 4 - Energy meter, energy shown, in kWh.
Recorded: 162 kWh
